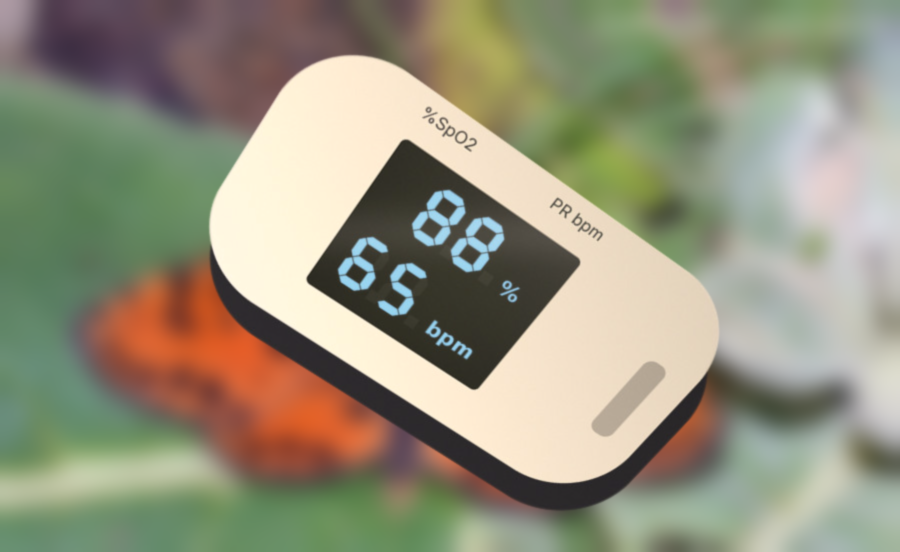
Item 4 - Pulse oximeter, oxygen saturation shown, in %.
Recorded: 88 %
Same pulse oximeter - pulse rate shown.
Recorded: 65 bpm
